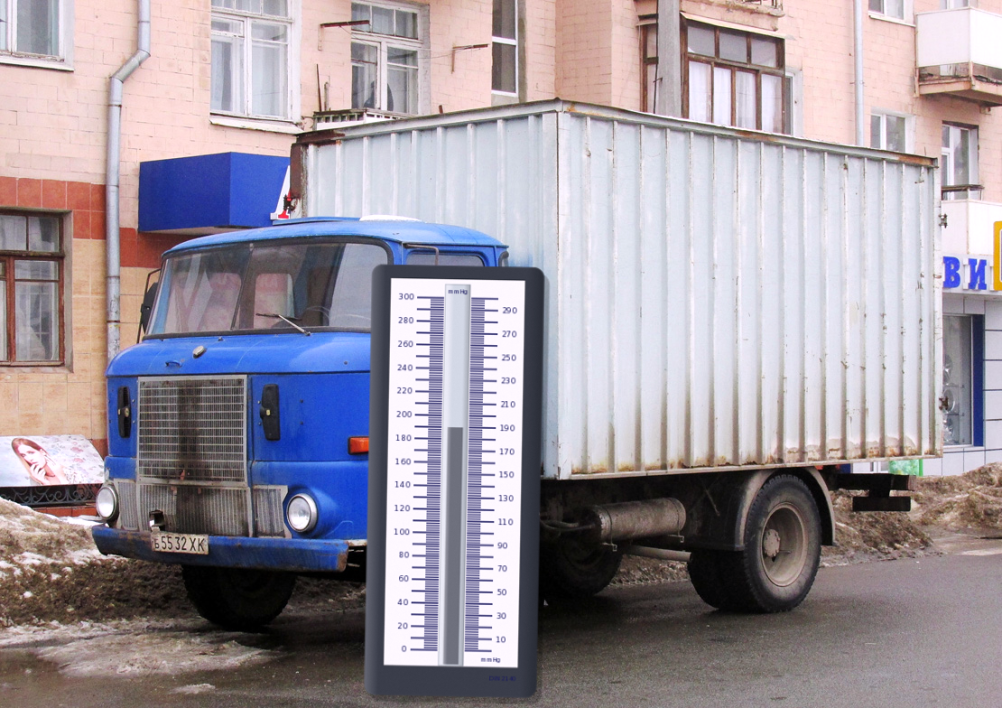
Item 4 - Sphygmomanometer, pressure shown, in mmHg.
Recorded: 190 mmHg
